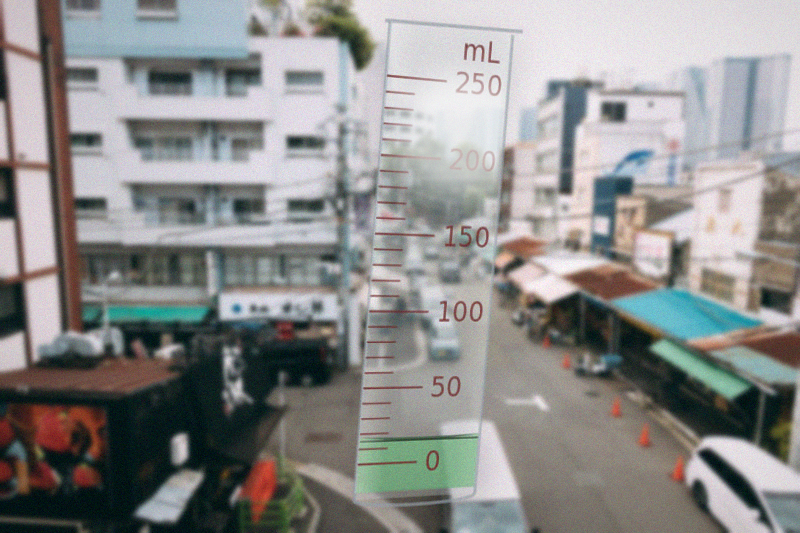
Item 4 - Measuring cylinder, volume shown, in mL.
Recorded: 15 mL
